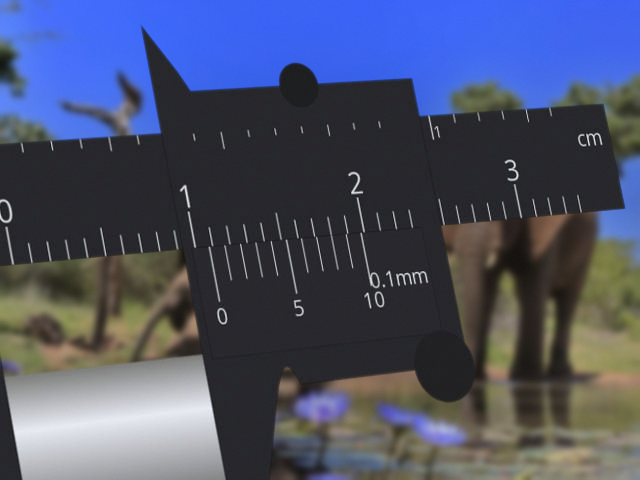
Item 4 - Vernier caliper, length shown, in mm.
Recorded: 10.8 mm
